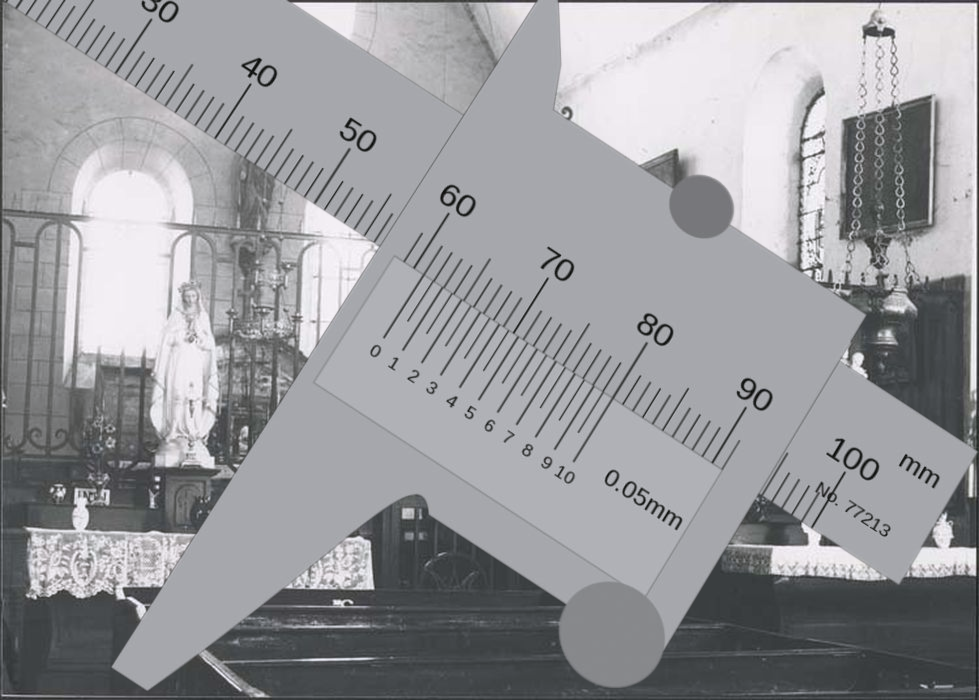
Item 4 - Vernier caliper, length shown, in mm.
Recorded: 61.0 mm
